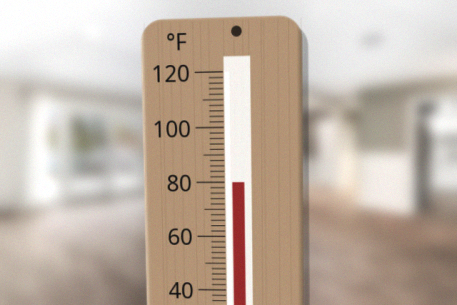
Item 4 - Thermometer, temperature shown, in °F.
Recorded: 80 °F
